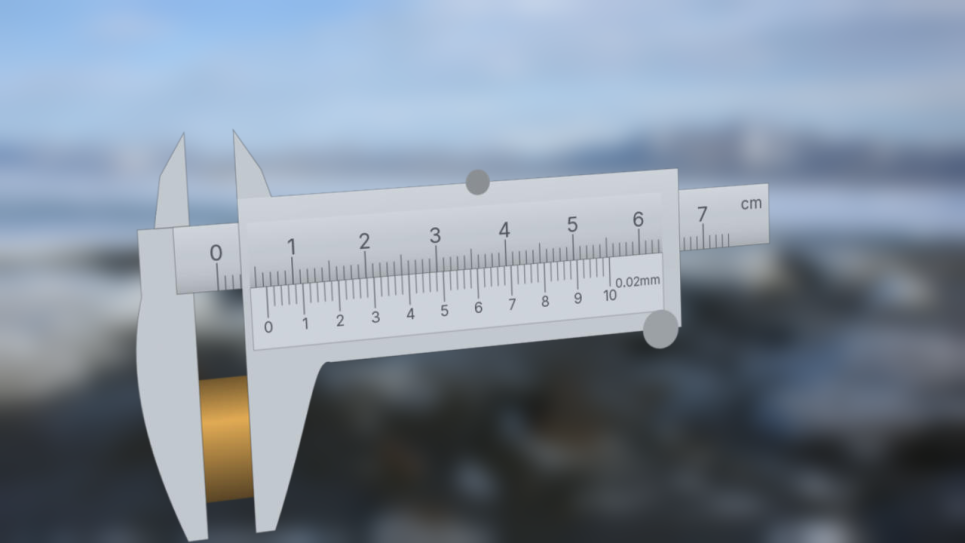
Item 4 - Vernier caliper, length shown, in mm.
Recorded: 6.4 mm
